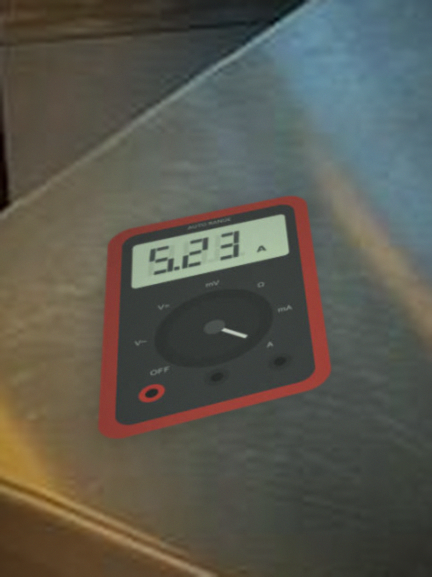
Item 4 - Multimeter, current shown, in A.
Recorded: 5.23 A
